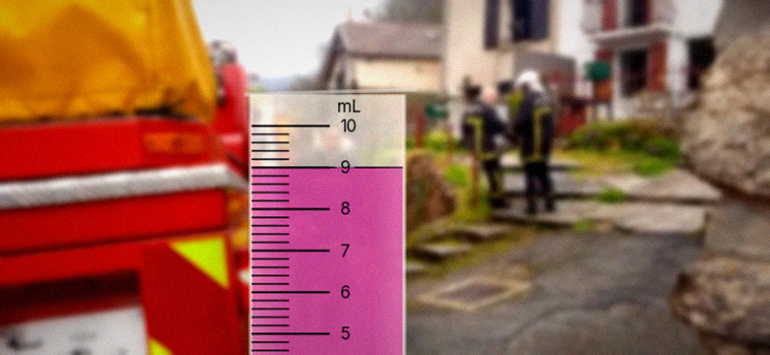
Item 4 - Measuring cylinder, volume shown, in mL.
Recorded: 9 mL
